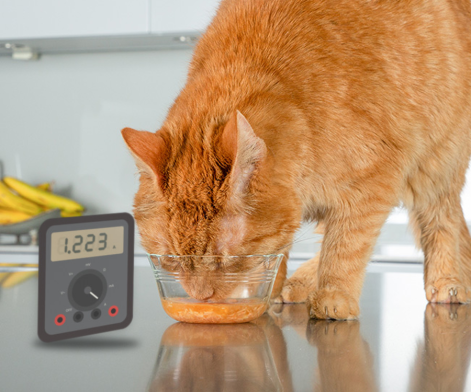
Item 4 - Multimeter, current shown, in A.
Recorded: 1.223 A
